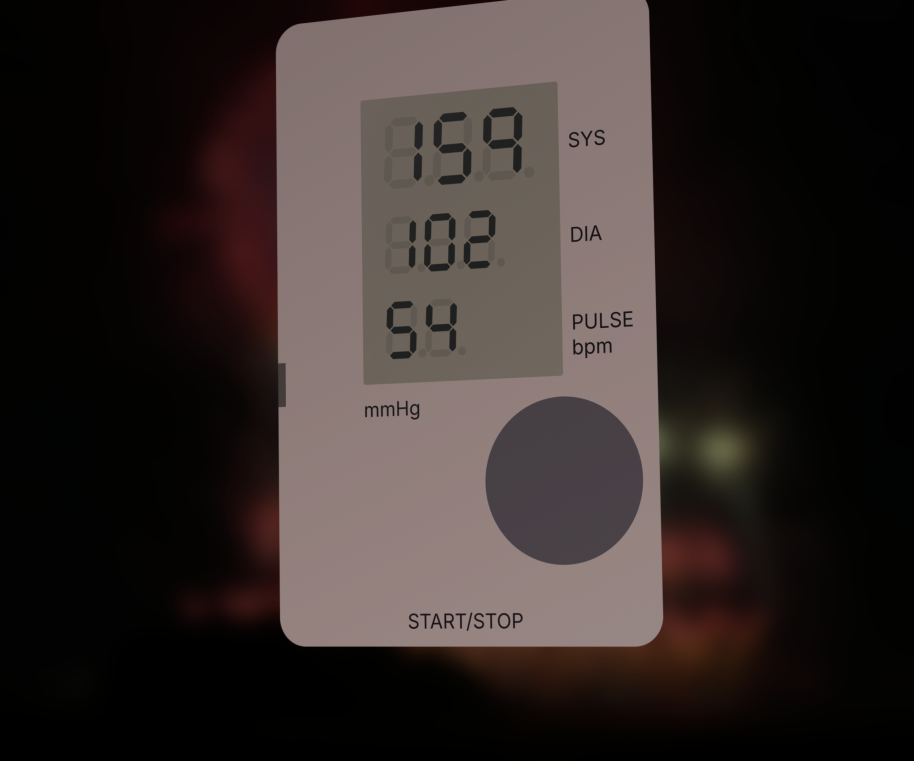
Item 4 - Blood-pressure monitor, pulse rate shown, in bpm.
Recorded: 54 bpm
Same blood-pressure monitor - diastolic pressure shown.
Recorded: 102 mmHg
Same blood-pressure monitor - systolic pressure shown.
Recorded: 159 mmHg
